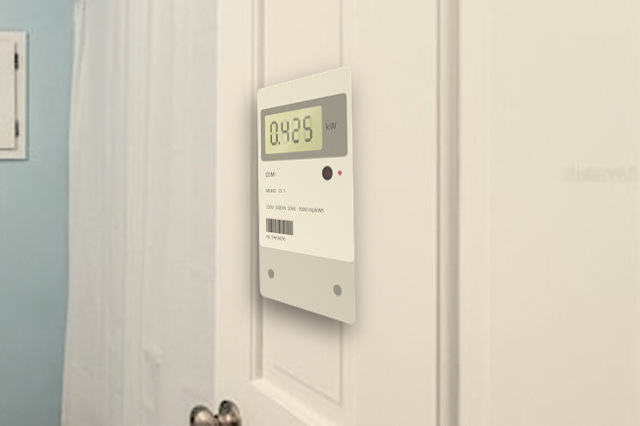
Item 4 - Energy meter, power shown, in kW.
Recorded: 0.425 kW
